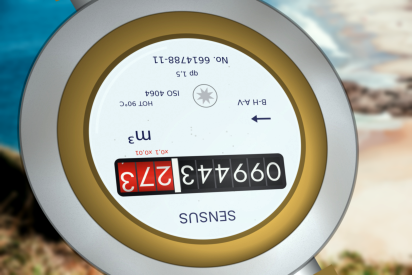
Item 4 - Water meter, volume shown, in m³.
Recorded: 99443.273 m³
